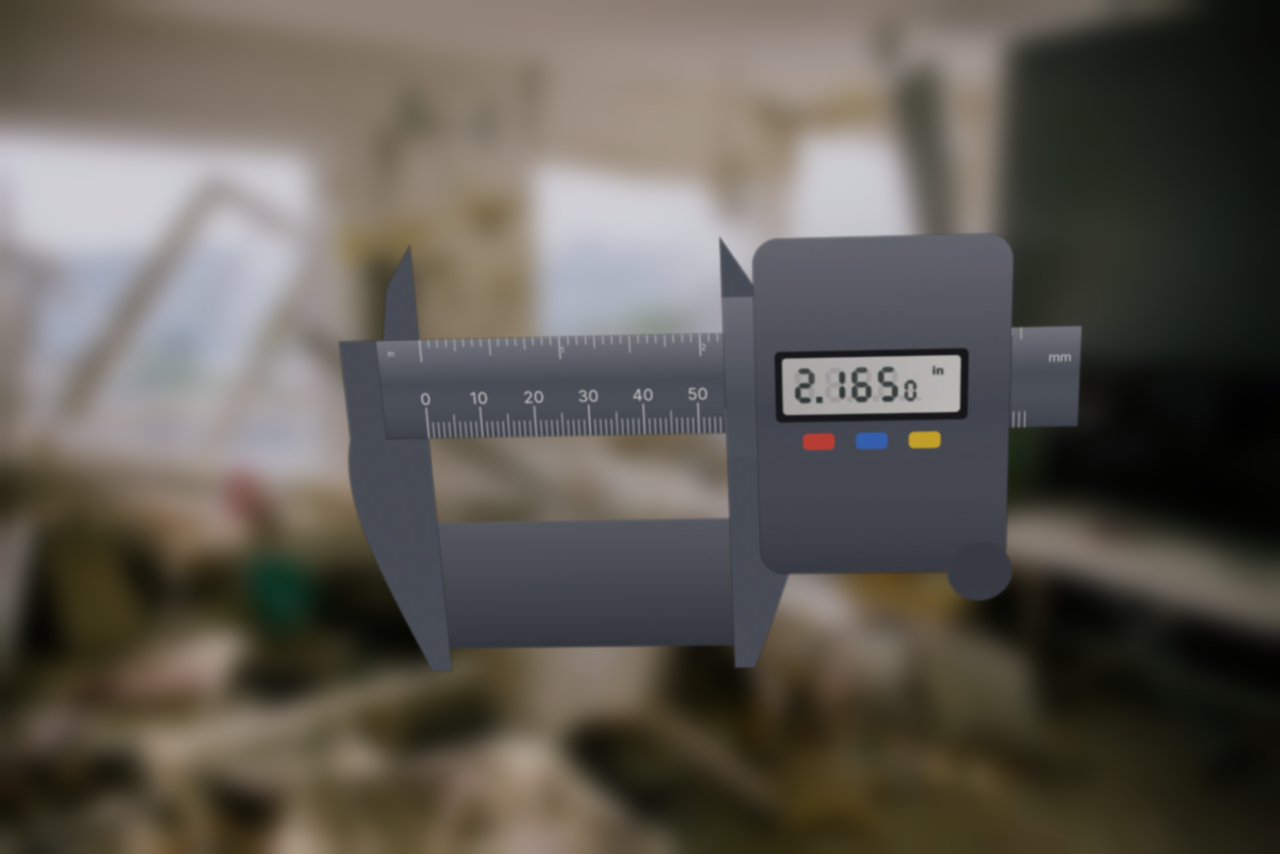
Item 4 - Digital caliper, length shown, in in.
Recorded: 2.1650 in
